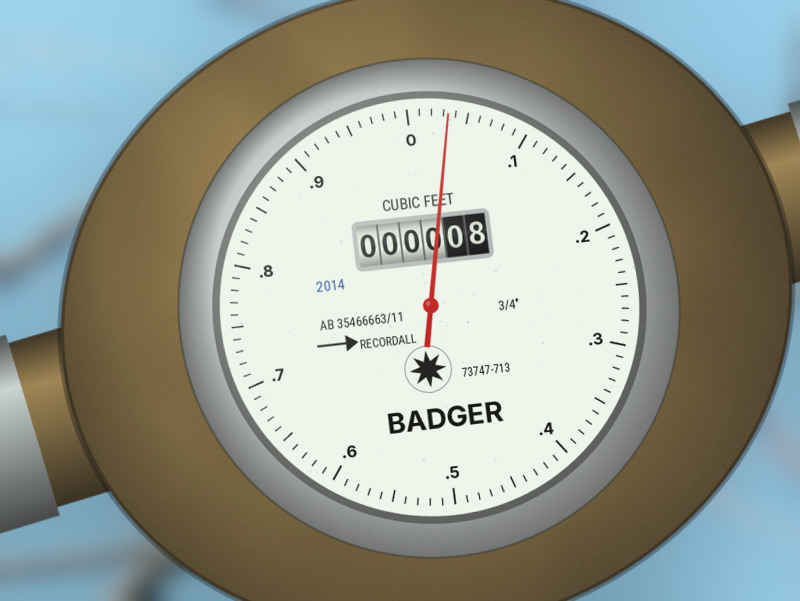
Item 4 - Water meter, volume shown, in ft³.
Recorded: 8.03 ft³
